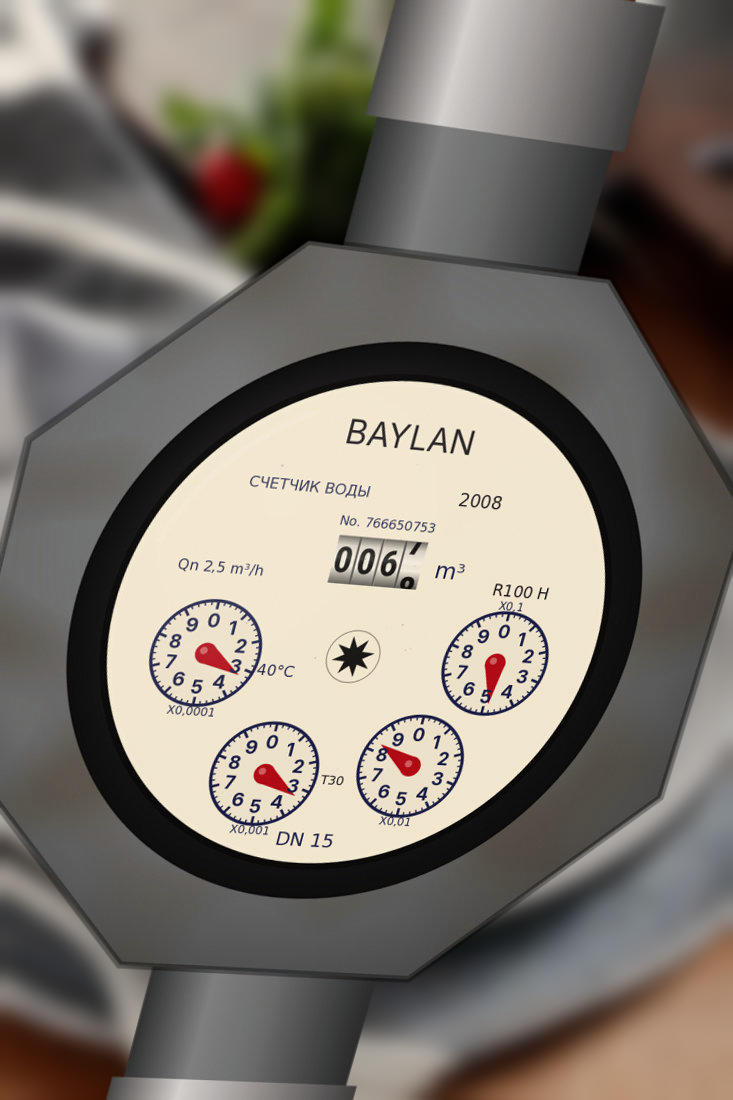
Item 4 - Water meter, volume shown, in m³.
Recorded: 67.4833 m³
